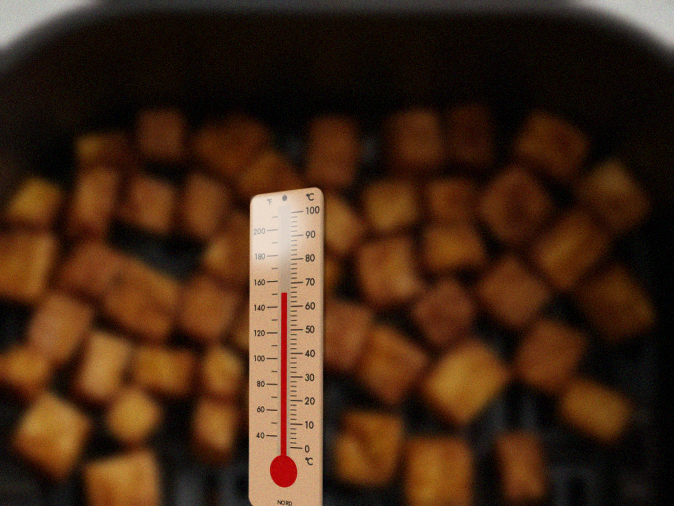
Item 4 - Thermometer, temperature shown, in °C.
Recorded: 66 °C
